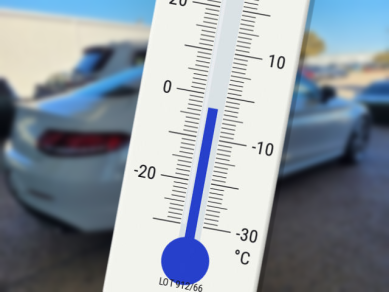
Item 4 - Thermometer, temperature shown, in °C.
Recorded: -3 °C
